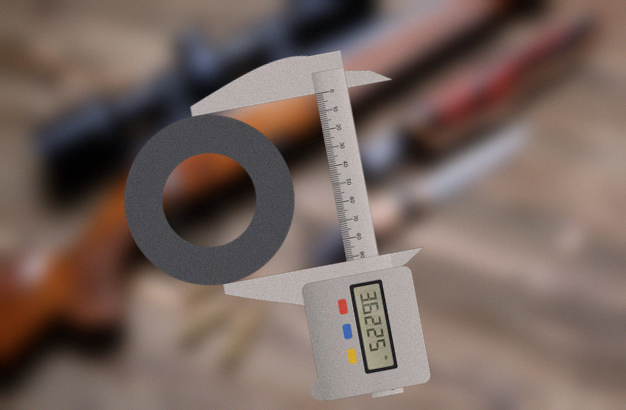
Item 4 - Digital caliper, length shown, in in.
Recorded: 3.6225 in
